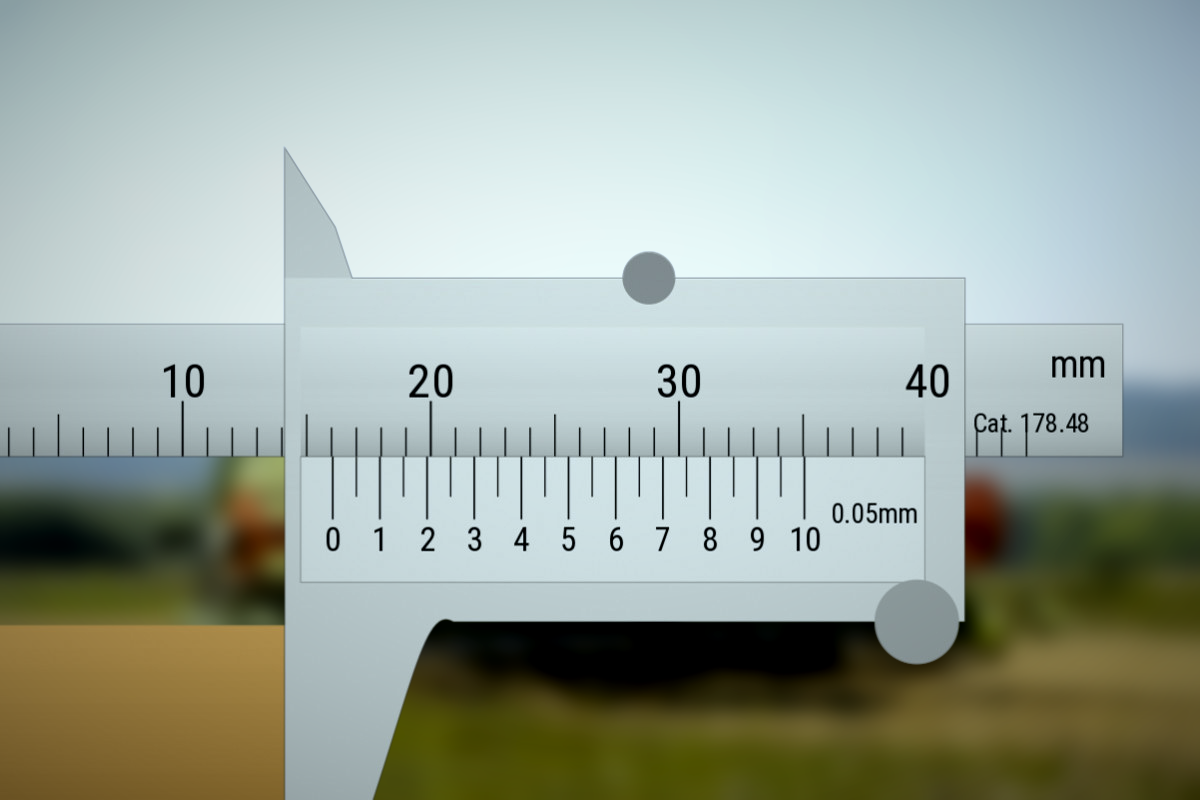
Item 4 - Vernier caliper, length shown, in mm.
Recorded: 16.05 mm
